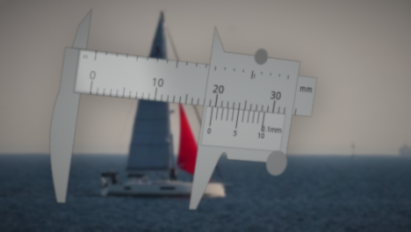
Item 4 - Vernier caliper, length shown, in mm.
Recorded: 19.5 mm
